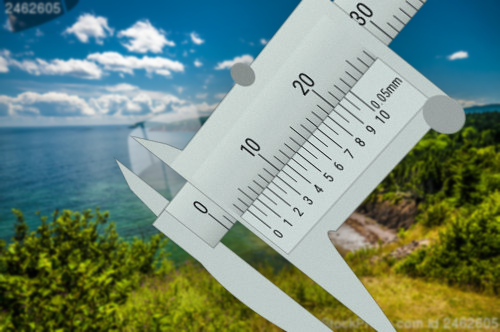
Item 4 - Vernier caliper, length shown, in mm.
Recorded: 3.6 mm
